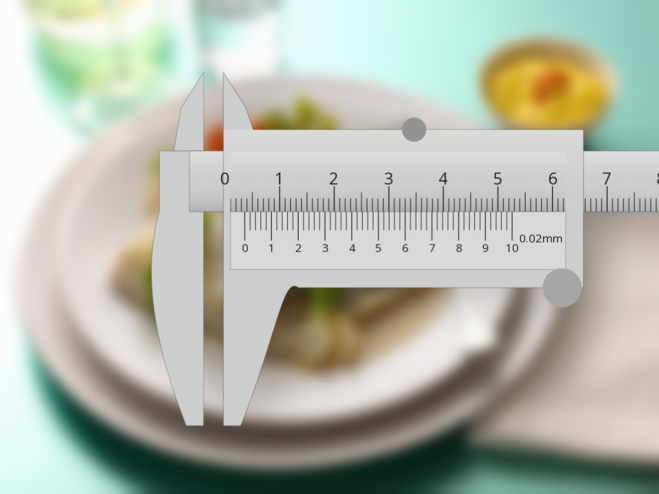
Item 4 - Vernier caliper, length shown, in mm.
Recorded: 3.6 mm
